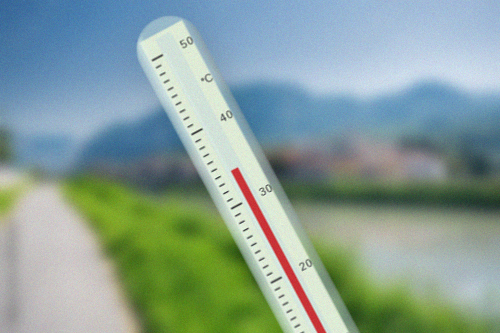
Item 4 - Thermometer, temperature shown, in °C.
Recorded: 34 °C
